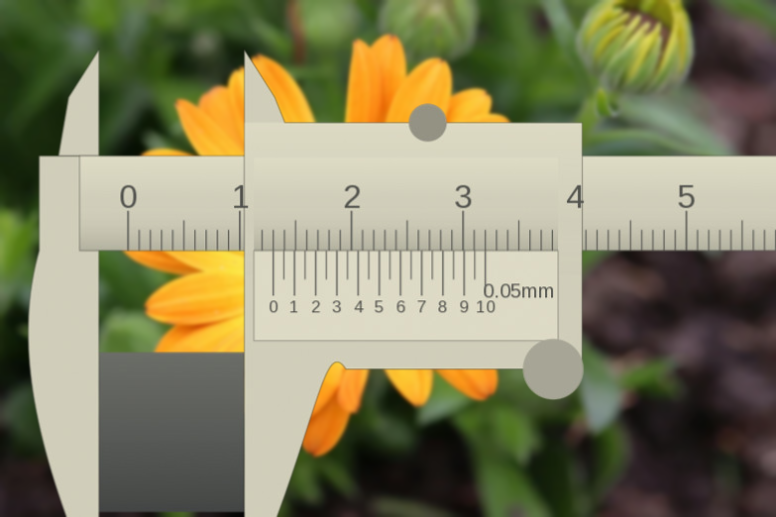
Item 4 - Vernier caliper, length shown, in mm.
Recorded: 13.0 mm
